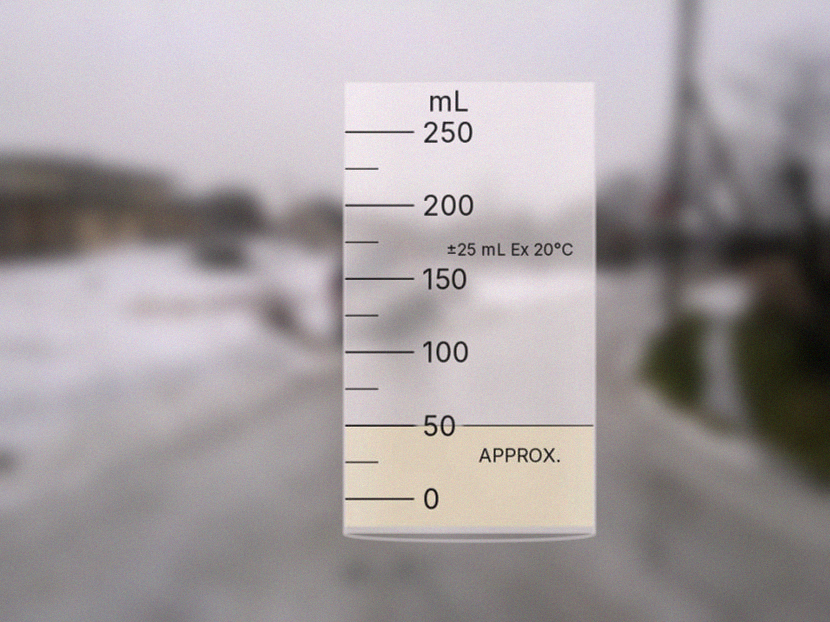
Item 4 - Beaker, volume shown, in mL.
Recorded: 50 mL
